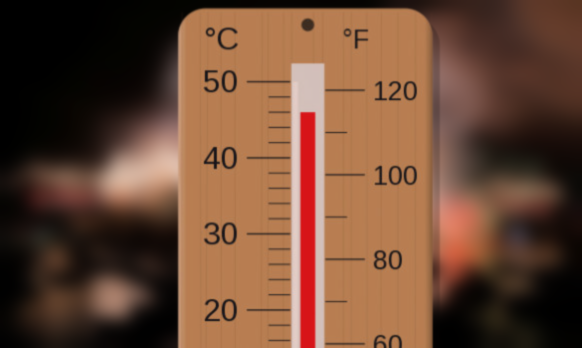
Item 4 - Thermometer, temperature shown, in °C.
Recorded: 46 °C
